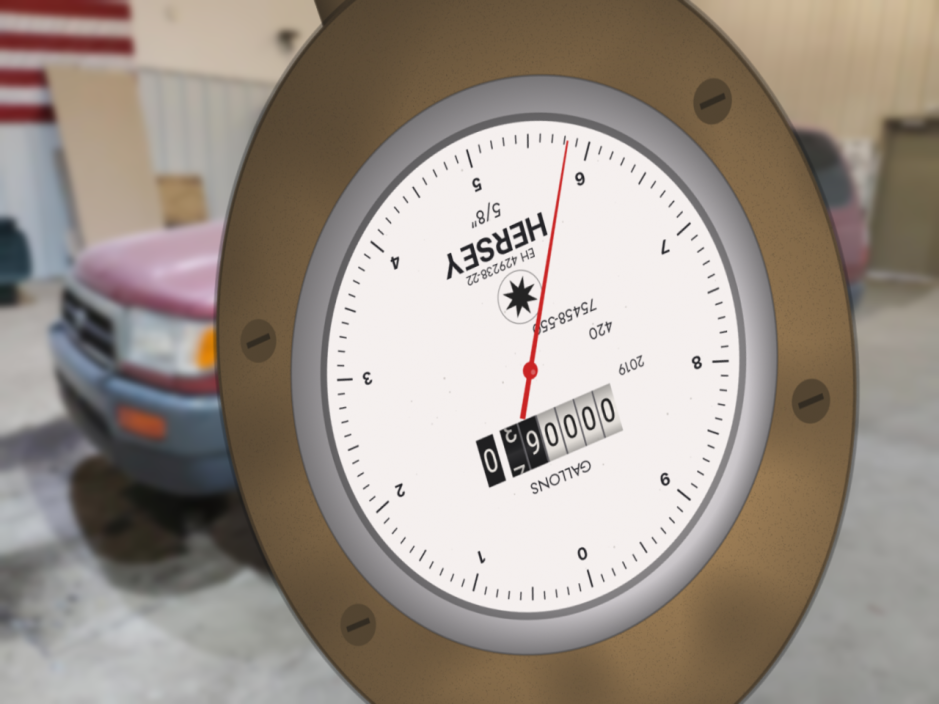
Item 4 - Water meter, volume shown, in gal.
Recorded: 625.8 gal
